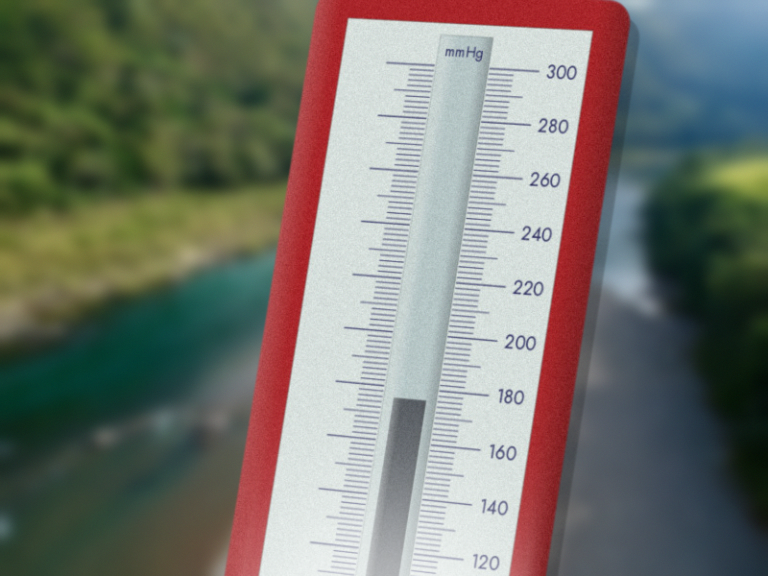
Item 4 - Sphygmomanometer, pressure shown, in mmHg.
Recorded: 176 mmHg
